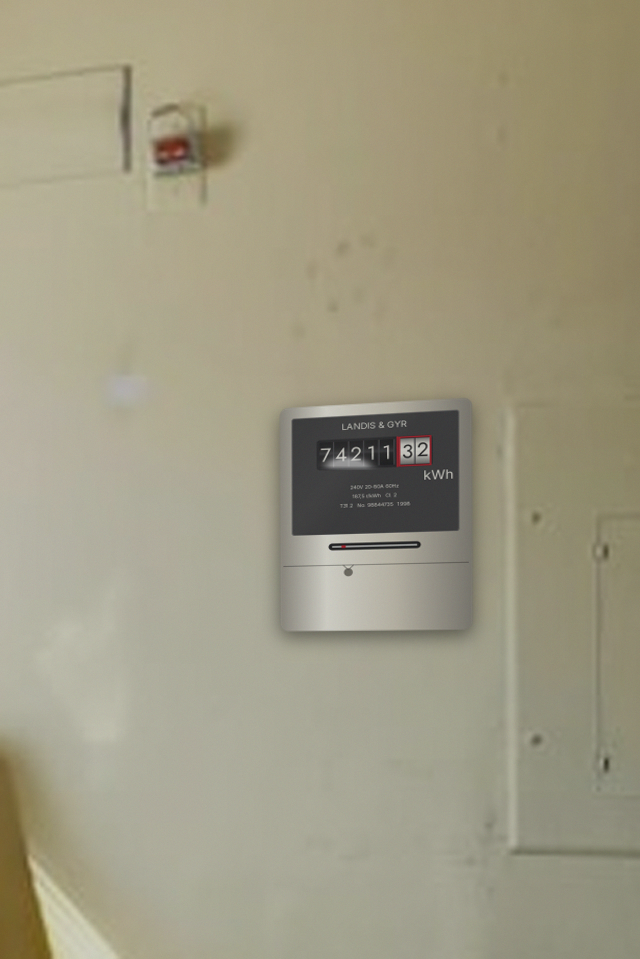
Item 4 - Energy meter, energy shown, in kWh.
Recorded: 74211.32 kWh
